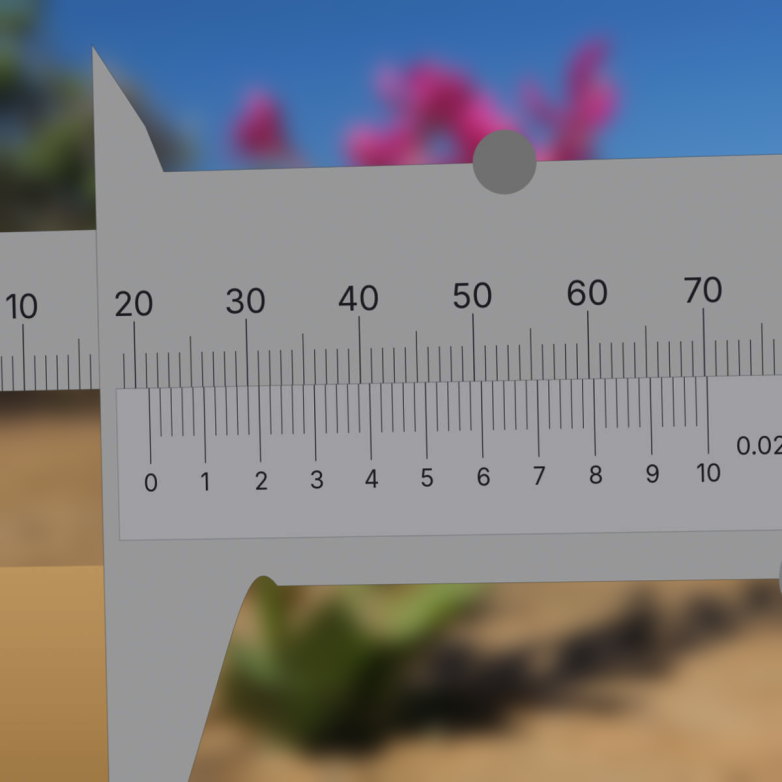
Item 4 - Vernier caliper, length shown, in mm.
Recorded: 21.2 mm
